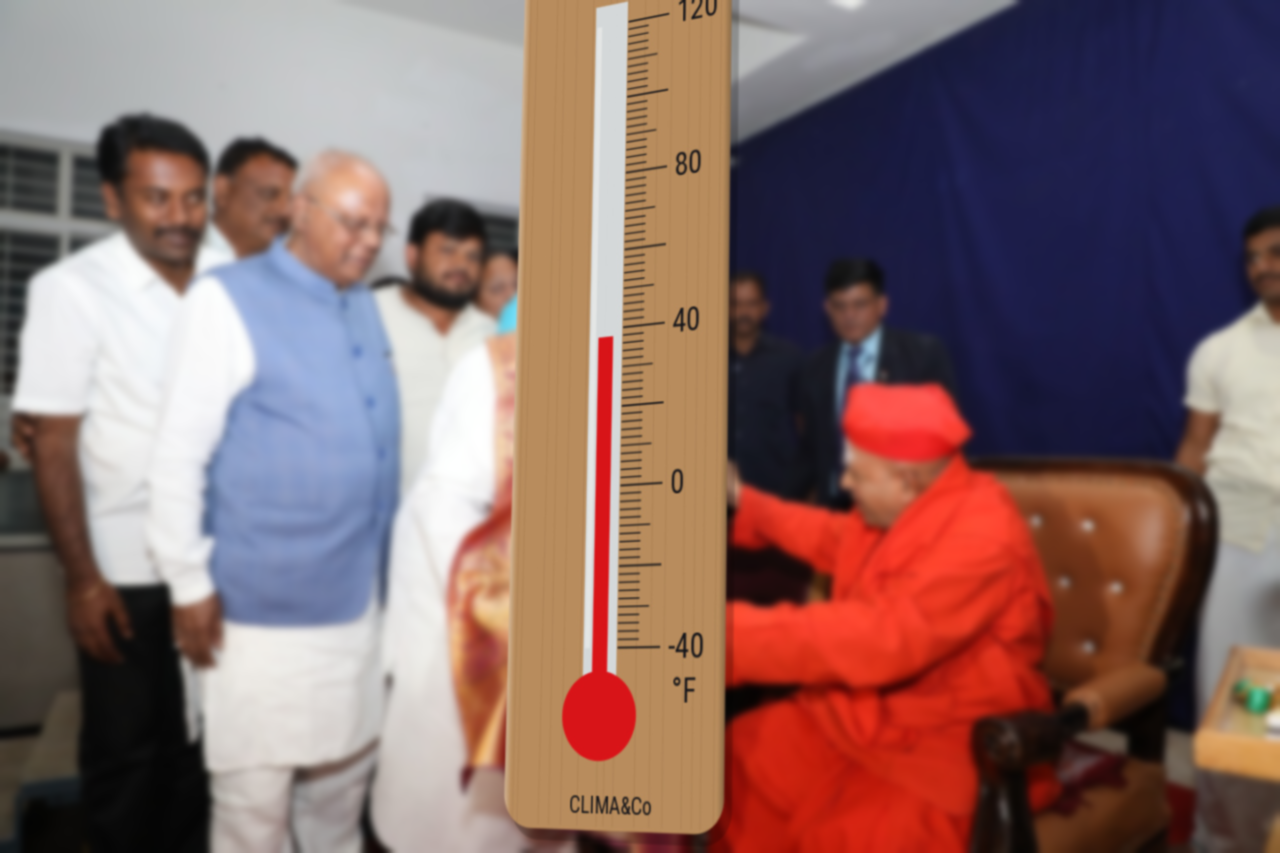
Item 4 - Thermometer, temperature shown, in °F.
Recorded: 38 °F
